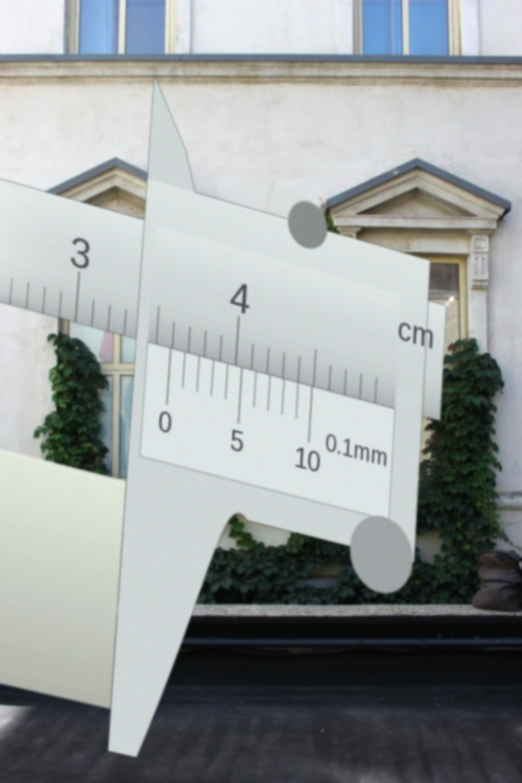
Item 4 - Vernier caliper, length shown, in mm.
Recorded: 35.9 mm
